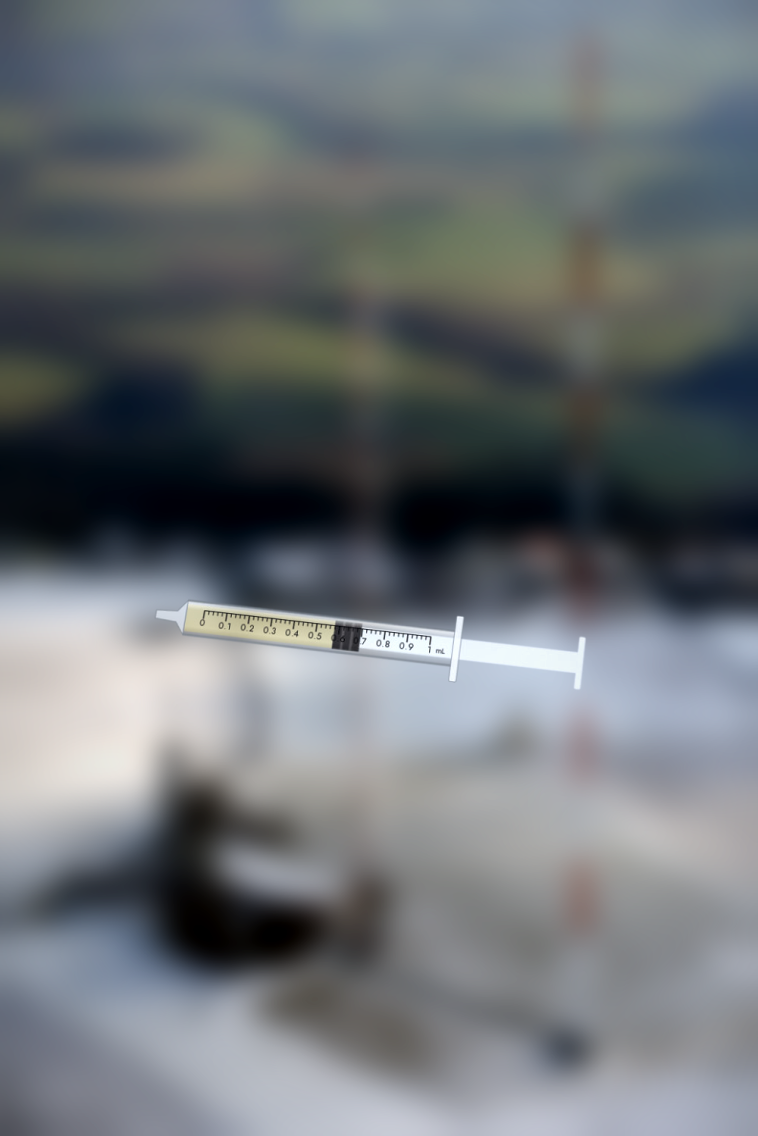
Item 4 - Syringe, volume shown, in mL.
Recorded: 0.58 mL
